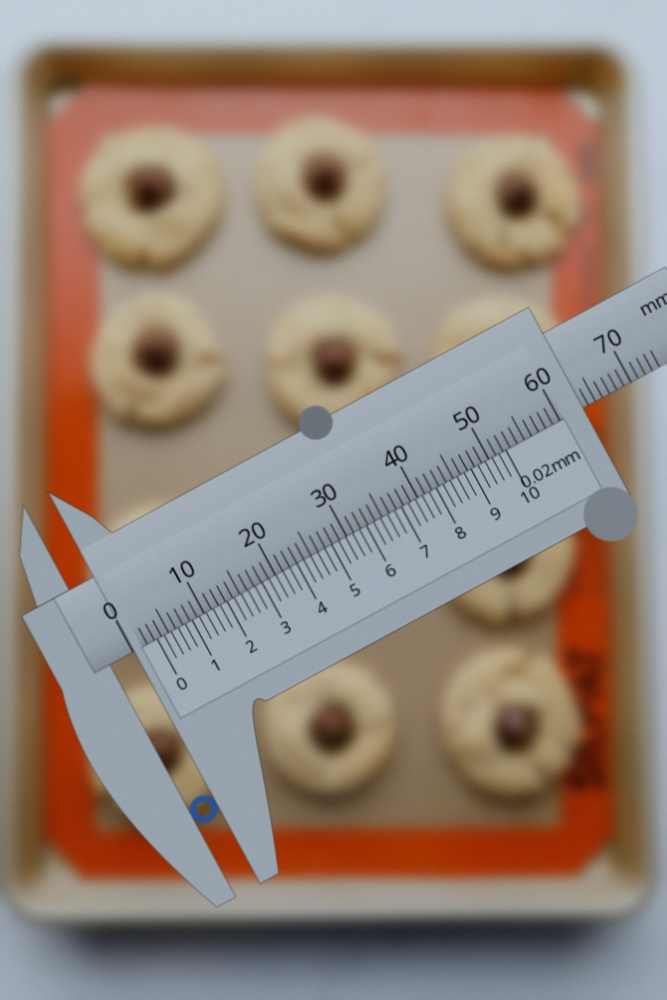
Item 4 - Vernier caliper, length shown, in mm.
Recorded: 3.4 mm
